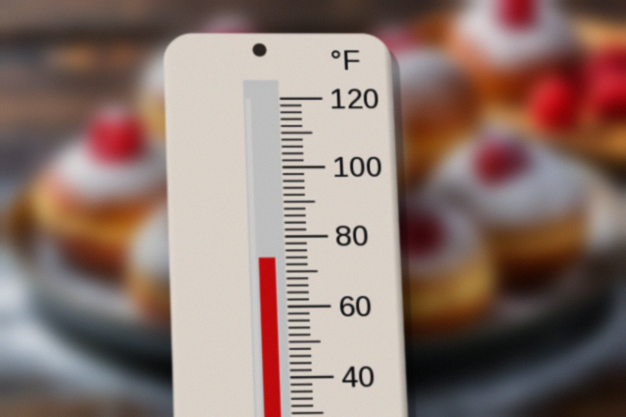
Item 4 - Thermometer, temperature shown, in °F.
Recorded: 74 °F
